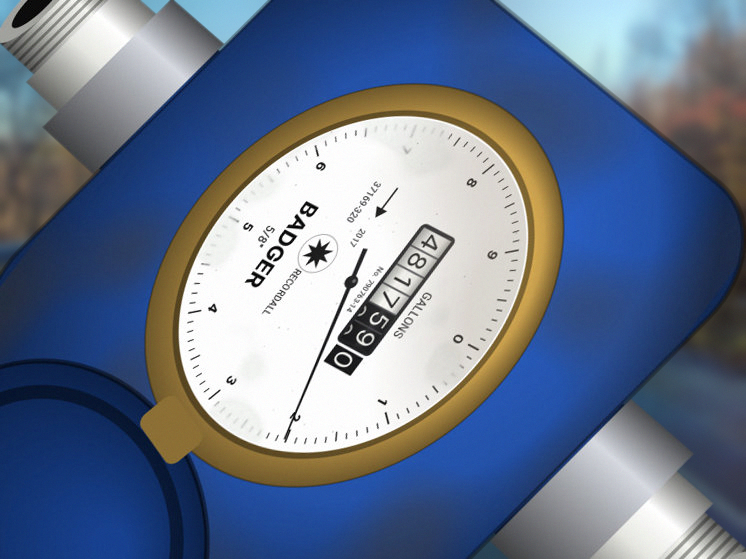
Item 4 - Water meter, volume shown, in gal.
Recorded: 4817592.0 gal
